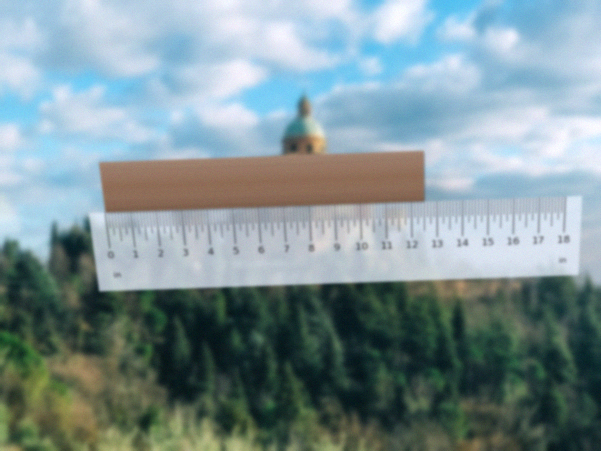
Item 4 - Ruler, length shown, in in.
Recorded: 12.5 in
